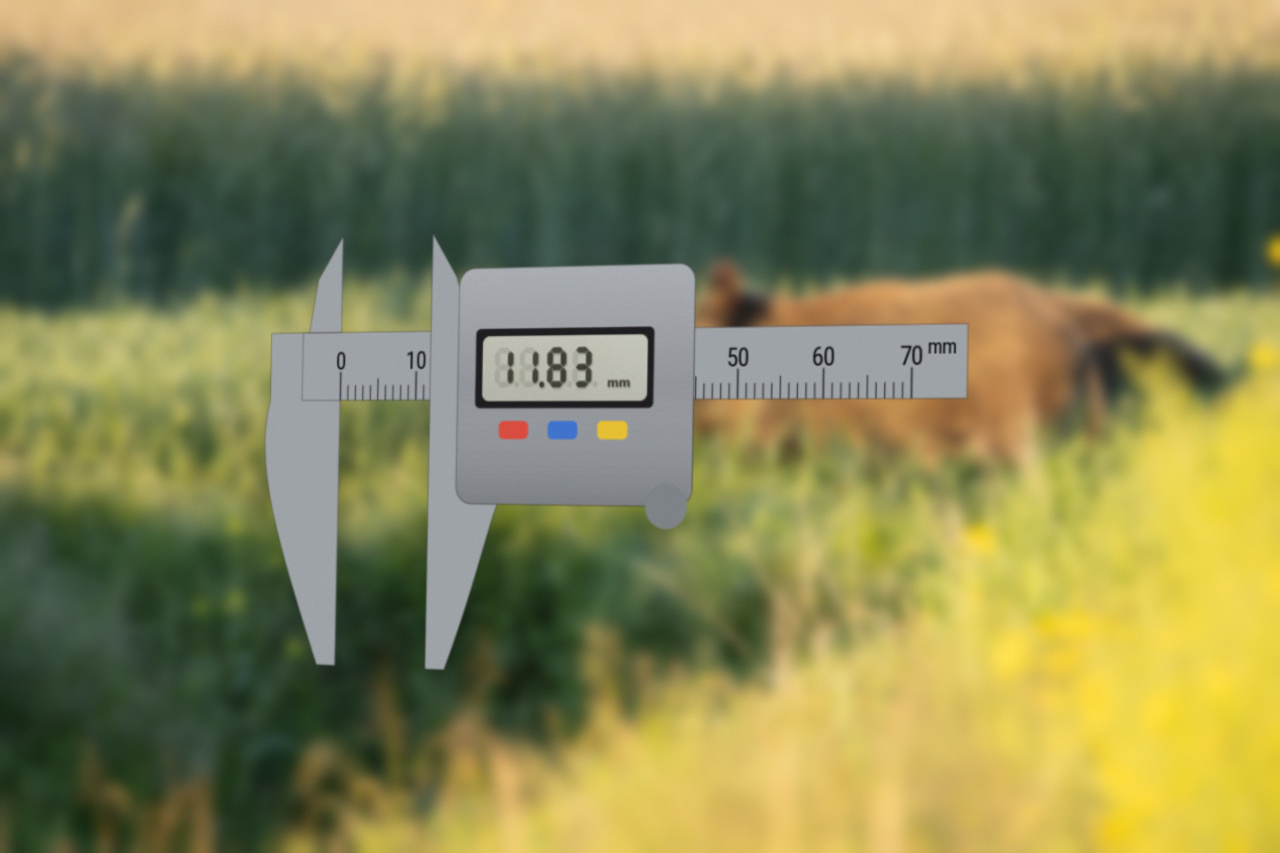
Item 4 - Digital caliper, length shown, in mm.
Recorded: 11.83 mm
